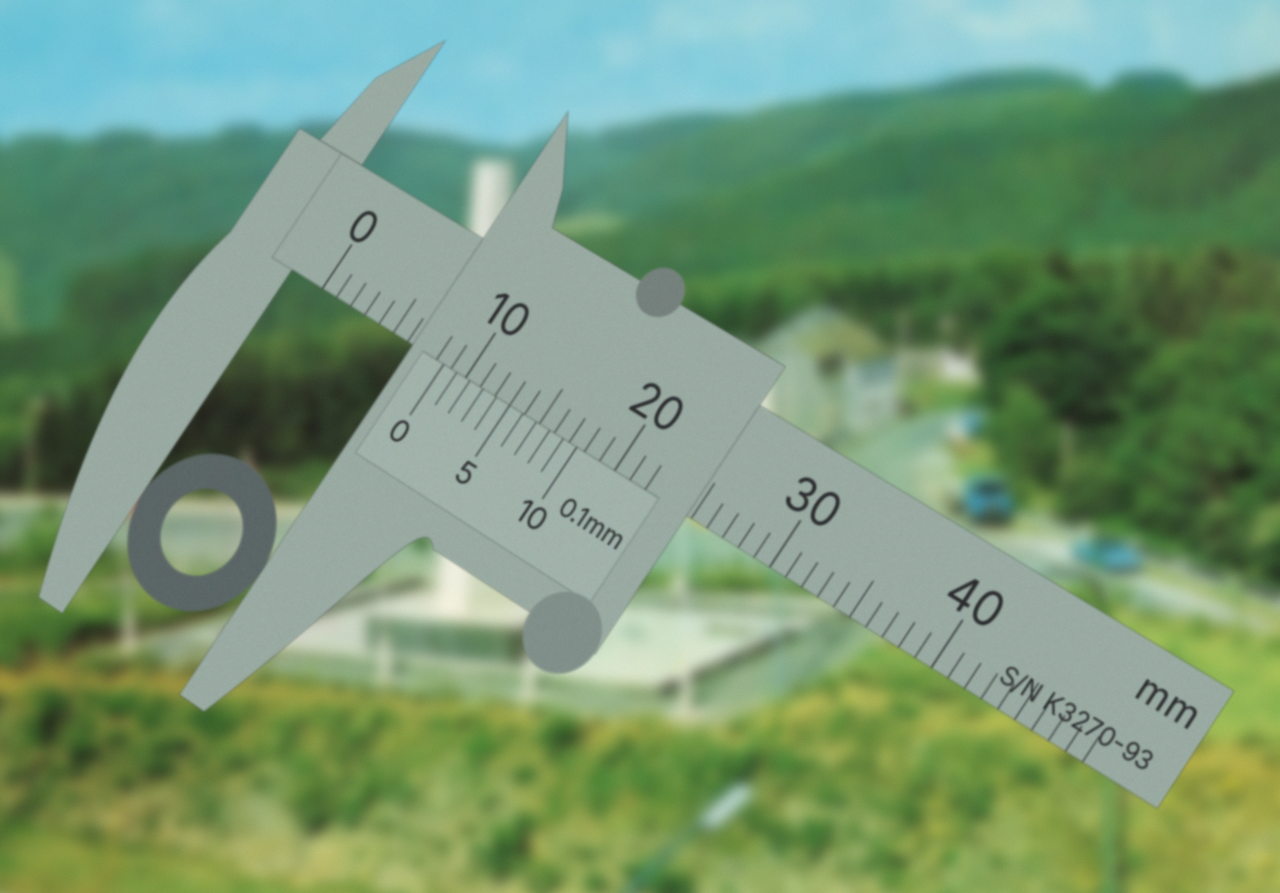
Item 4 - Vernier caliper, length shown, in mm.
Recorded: 8.5 mm
